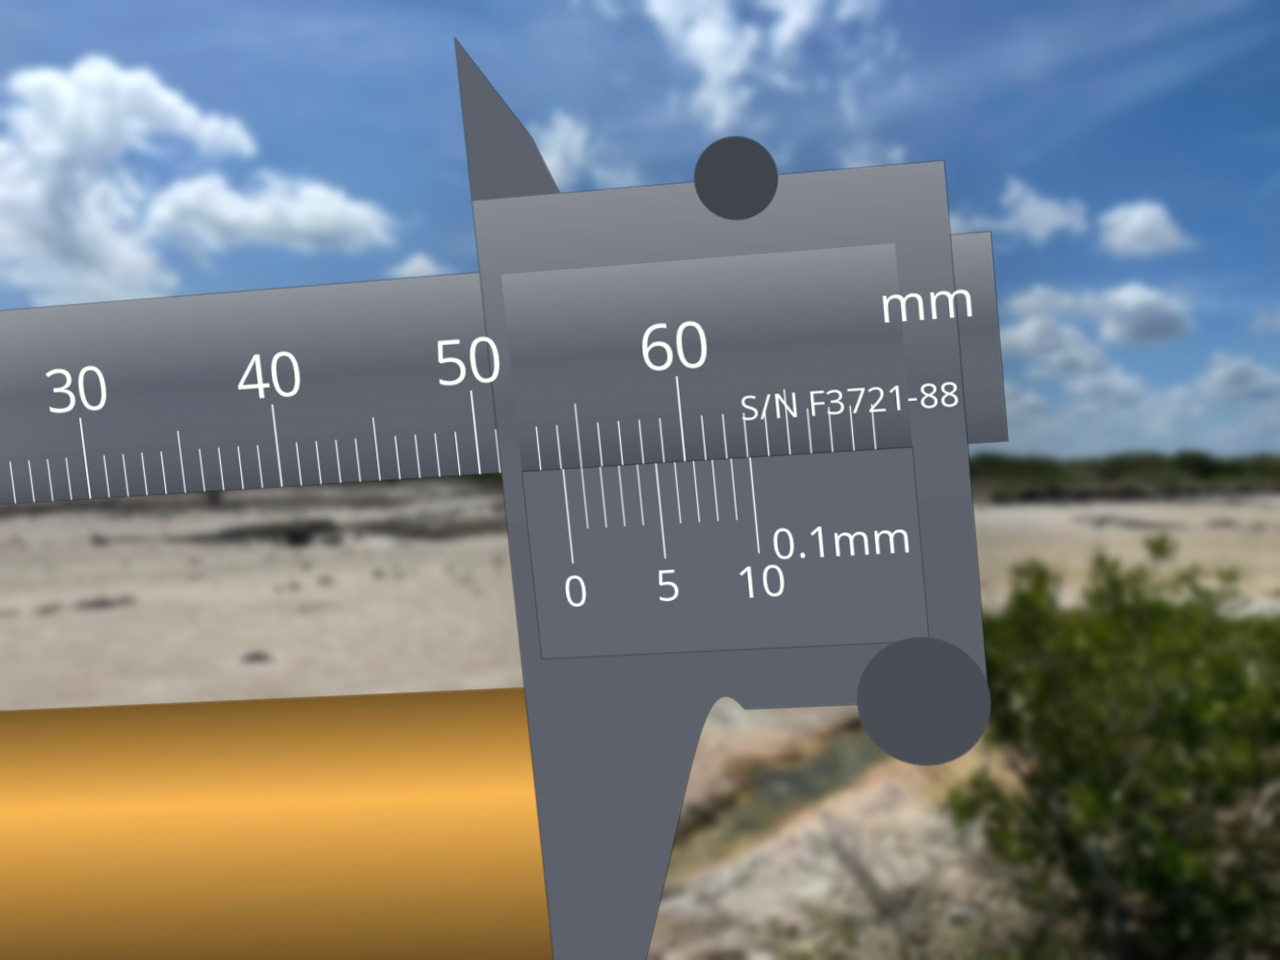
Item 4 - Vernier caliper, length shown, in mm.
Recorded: 54.1 mm
